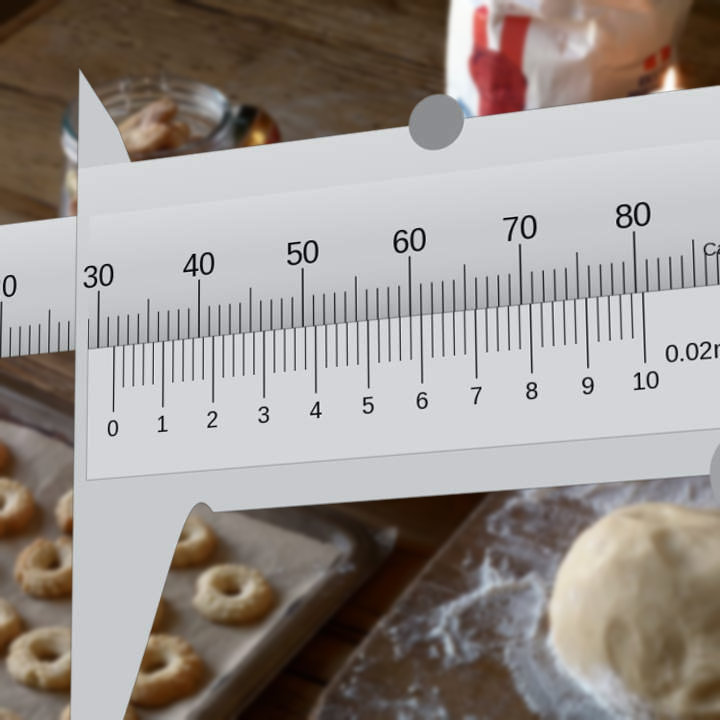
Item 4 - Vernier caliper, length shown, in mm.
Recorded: 31.6 mm
